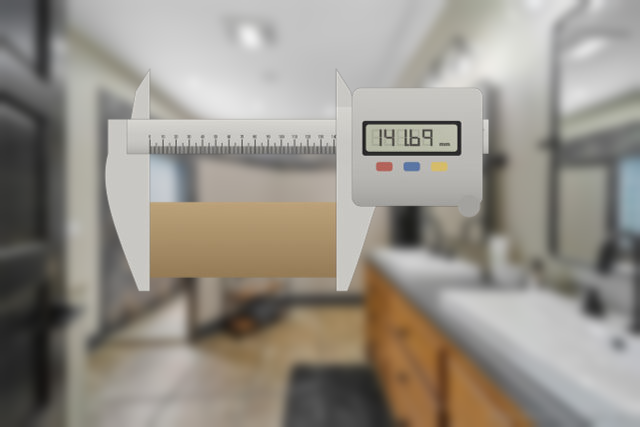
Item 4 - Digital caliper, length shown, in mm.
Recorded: 141.69 mm
